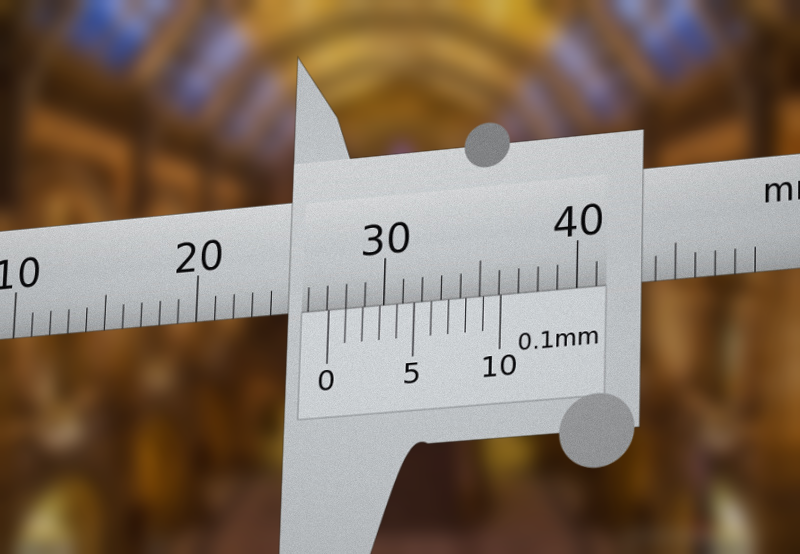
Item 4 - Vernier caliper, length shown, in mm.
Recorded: 27.1 mm
